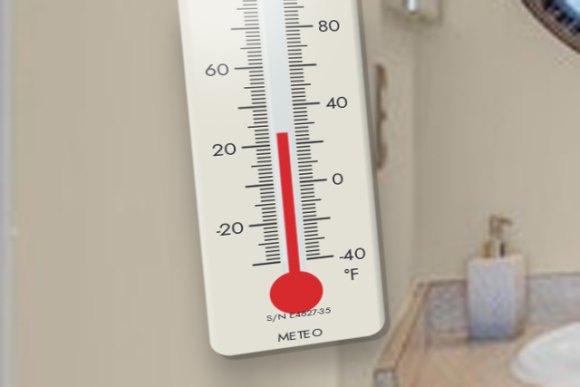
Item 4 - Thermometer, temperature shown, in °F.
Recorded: 26 °F
